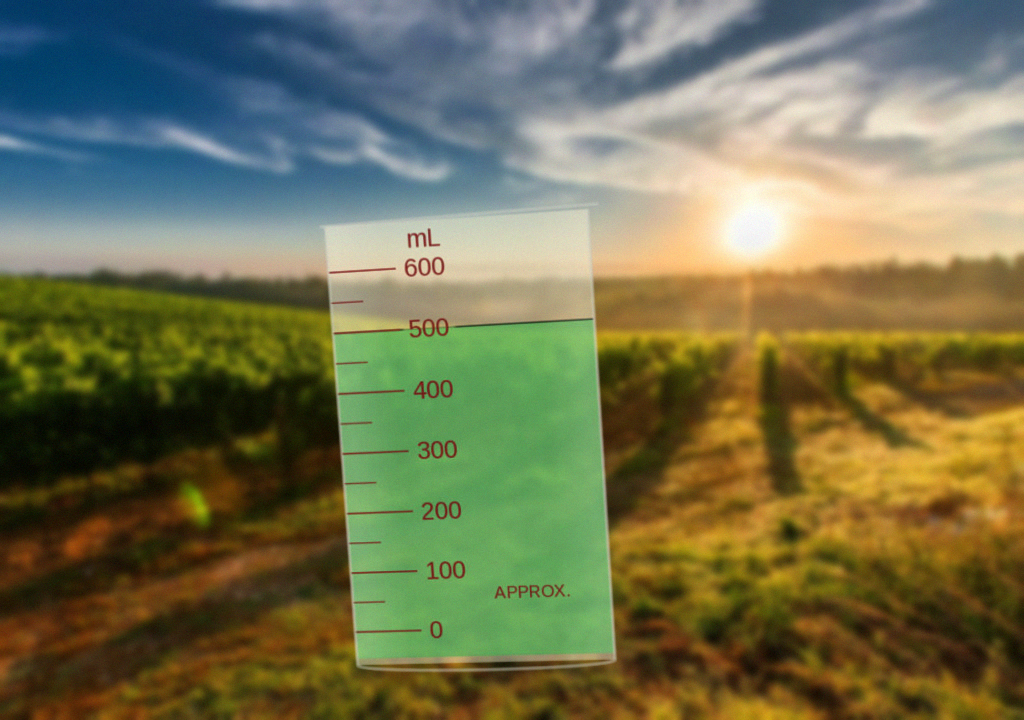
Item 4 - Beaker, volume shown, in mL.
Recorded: 500 mL
